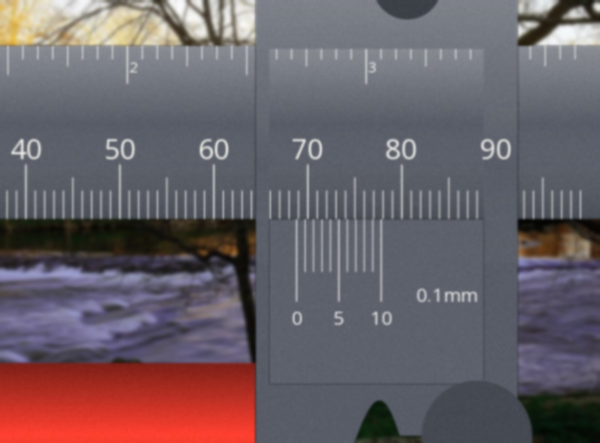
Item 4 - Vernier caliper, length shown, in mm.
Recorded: 68.8 mm
